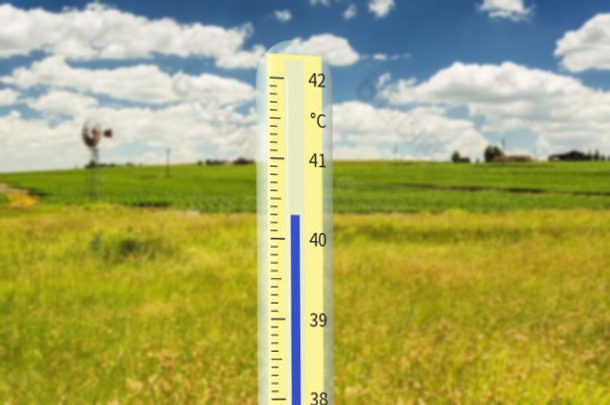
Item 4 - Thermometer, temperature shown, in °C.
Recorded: 40.3 °C
